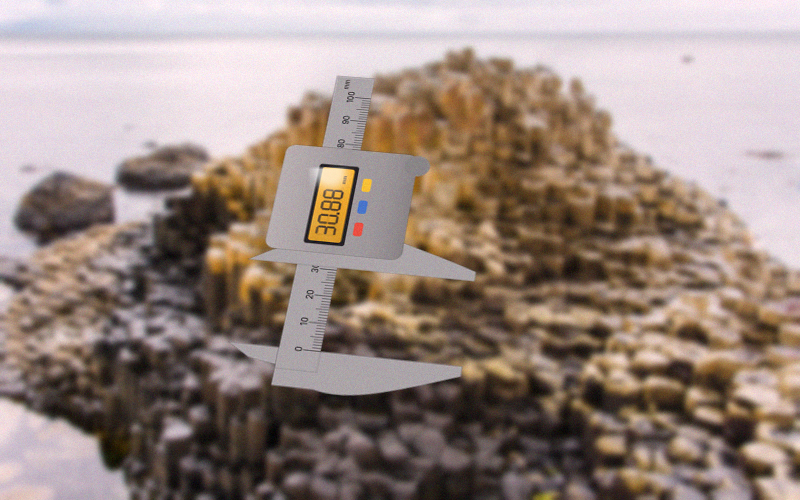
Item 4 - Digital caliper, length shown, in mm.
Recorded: 30.88 mm
